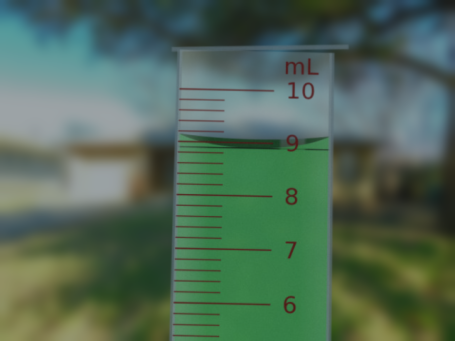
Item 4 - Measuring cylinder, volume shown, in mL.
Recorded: 8.9 mL
